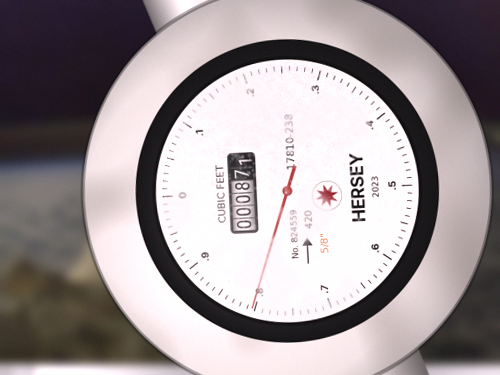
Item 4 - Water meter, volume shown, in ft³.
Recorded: 870.80 ft³
